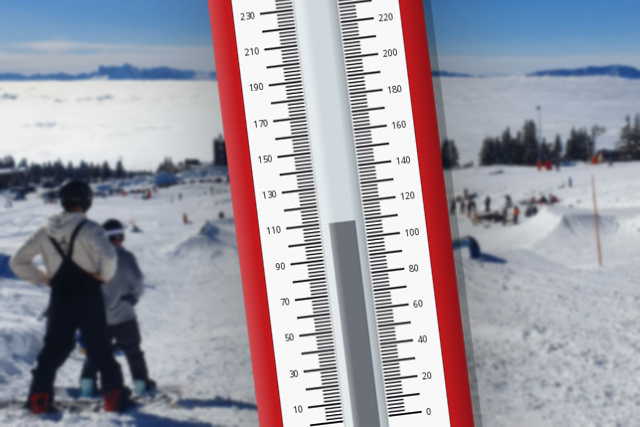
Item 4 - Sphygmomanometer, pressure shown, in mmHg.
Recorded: 110 mmHg
